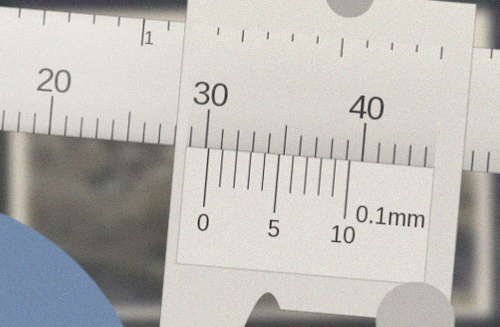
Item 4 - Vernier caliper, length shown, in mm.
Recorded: 30.2 mm
